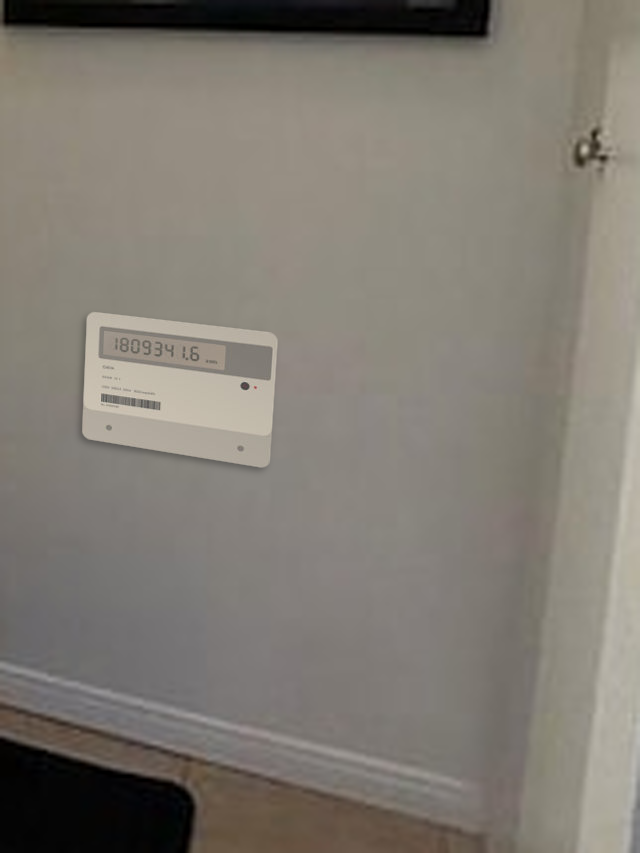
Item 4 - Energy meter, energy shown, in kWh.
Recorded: 1809341.6 kWh
